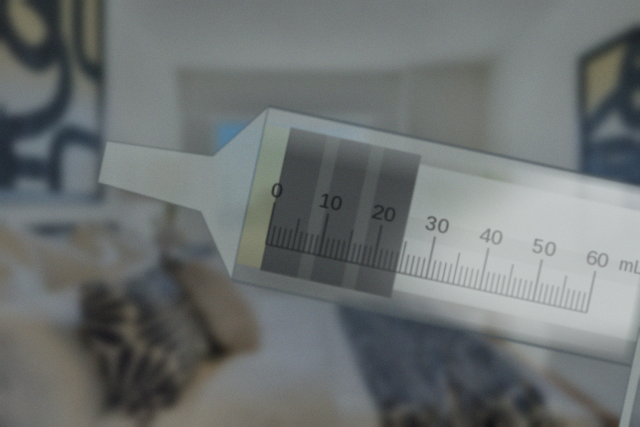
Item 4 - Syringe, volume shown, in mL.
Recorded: 0 mL
